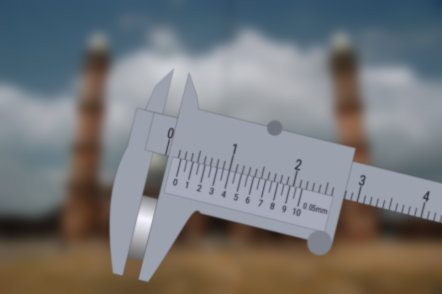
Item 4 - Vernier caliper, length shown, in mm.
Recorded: 2.4 mm
